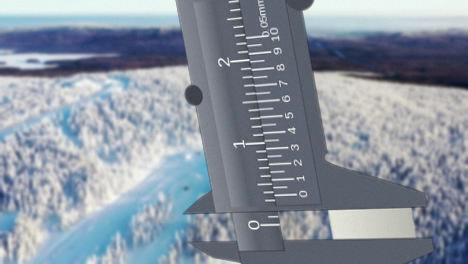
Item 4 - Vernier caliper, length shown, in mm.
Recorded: 3.6 mm
